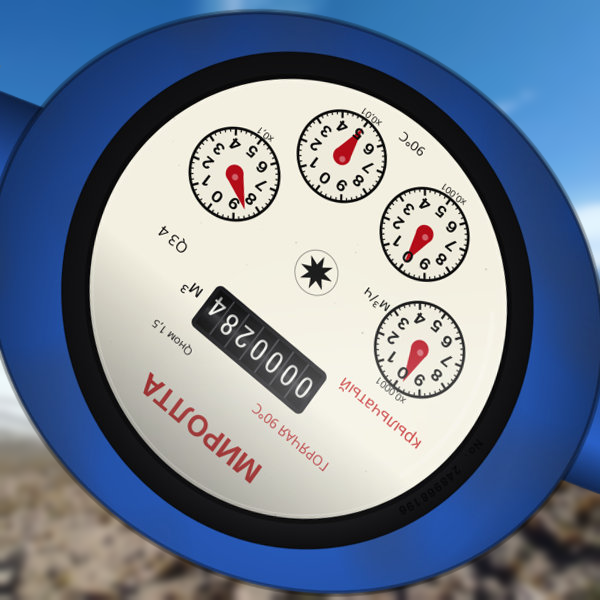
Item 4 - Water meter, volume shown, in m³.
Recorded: 283.8499 m³
